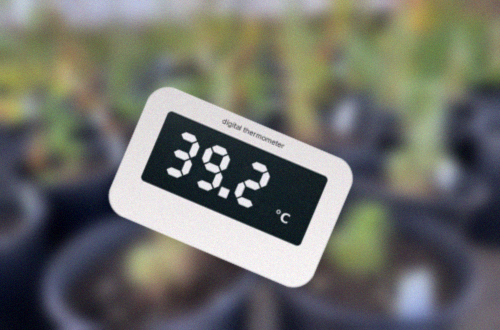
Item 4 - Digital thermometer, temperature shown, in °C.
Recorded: 39.2 °C
